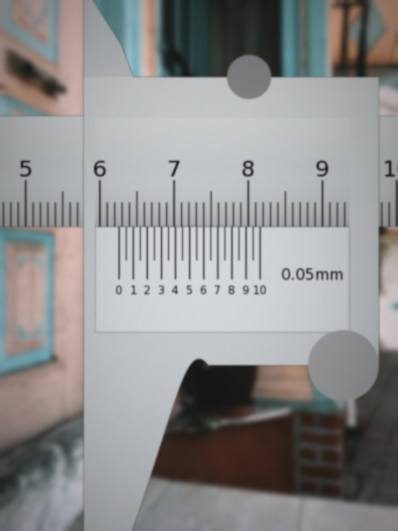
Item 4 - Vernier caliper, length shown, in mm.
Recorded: 62.6 mm
